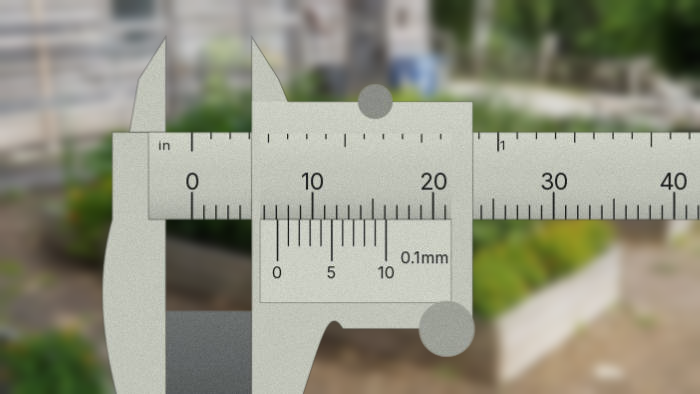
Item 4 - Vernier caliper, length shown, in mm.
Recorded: 7.1 mm
